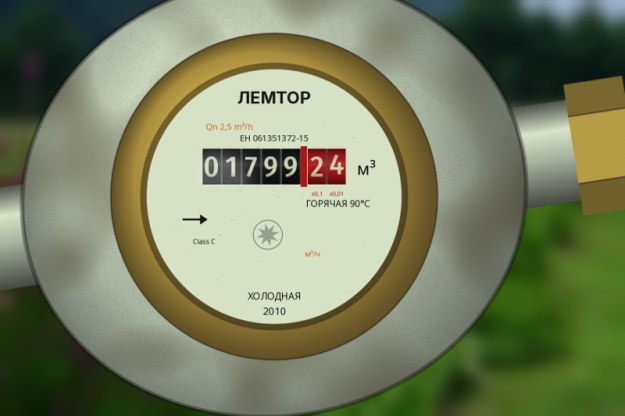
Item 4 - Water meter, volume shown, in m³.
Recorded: 1799.24 m³
